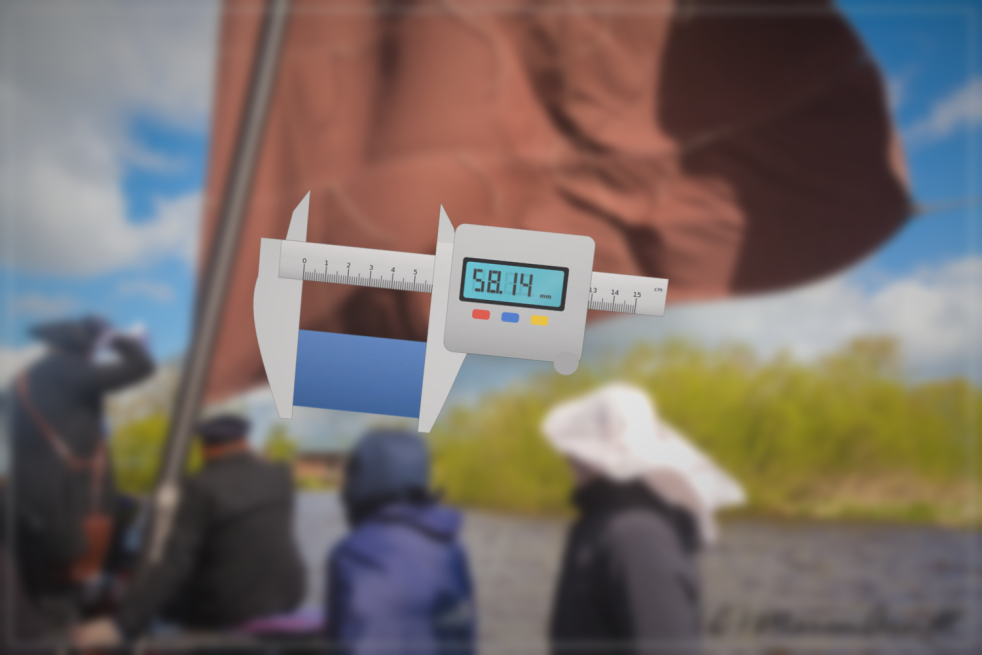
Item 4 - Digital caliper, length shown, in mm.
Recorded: 58.14 mm
